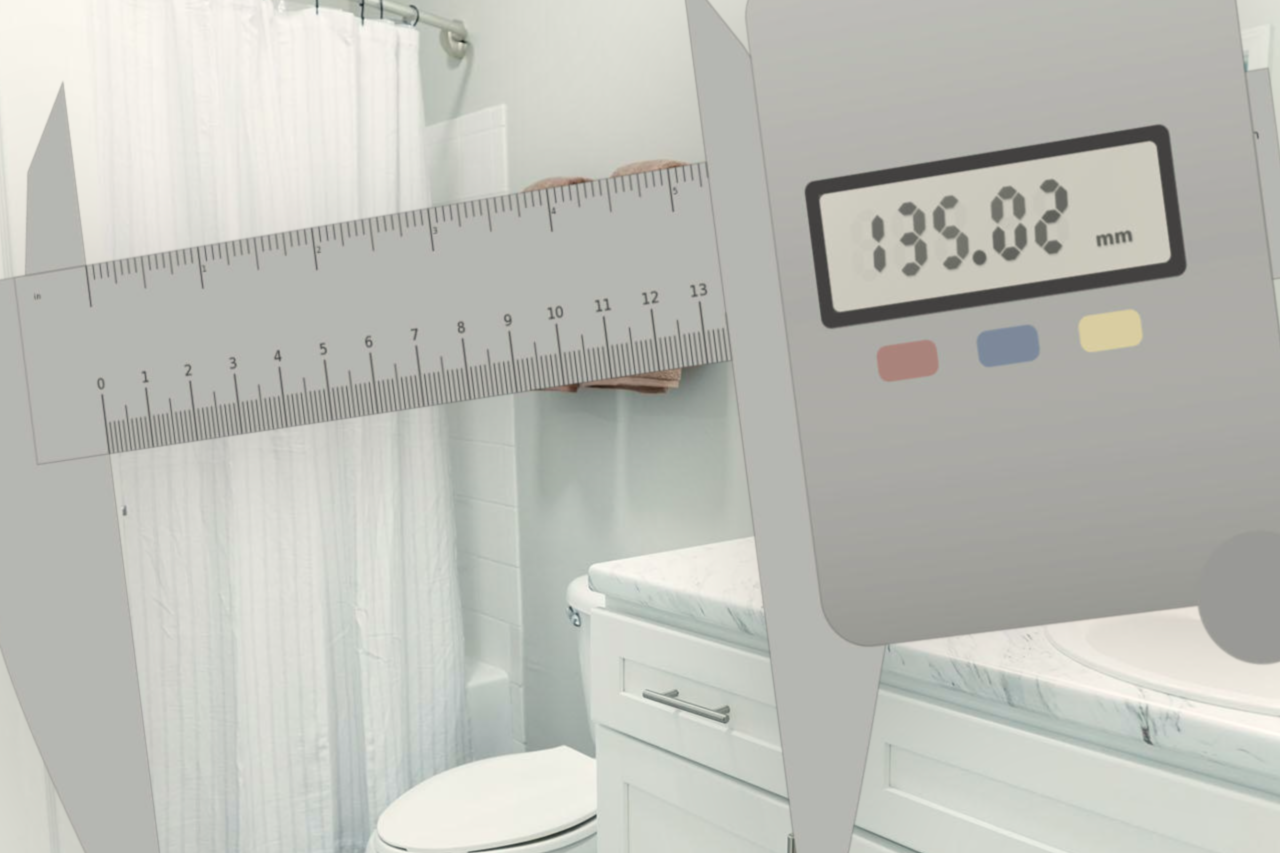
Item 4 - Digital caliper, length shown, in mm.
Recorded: 135.02 mm
